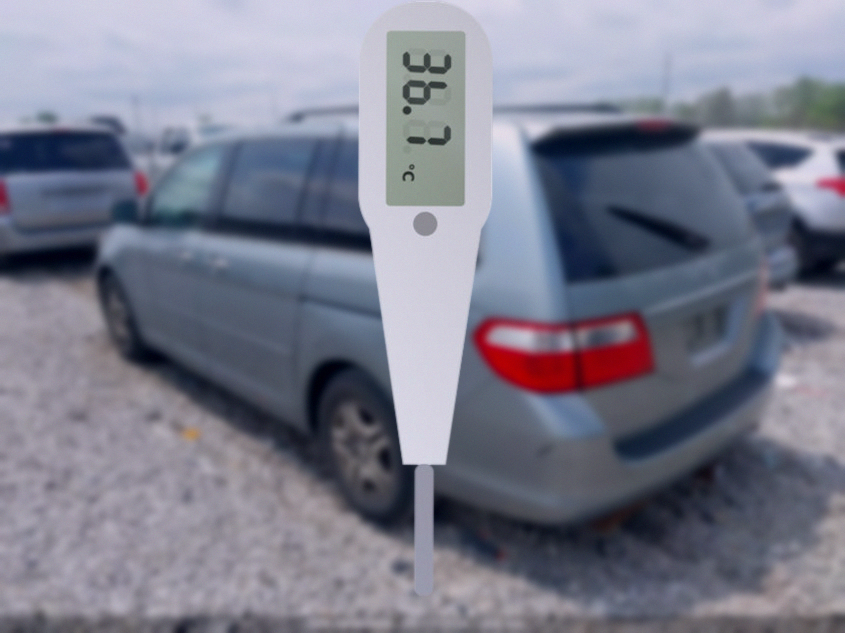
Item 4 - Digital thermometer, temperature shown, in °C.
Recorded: 36.7 °C
